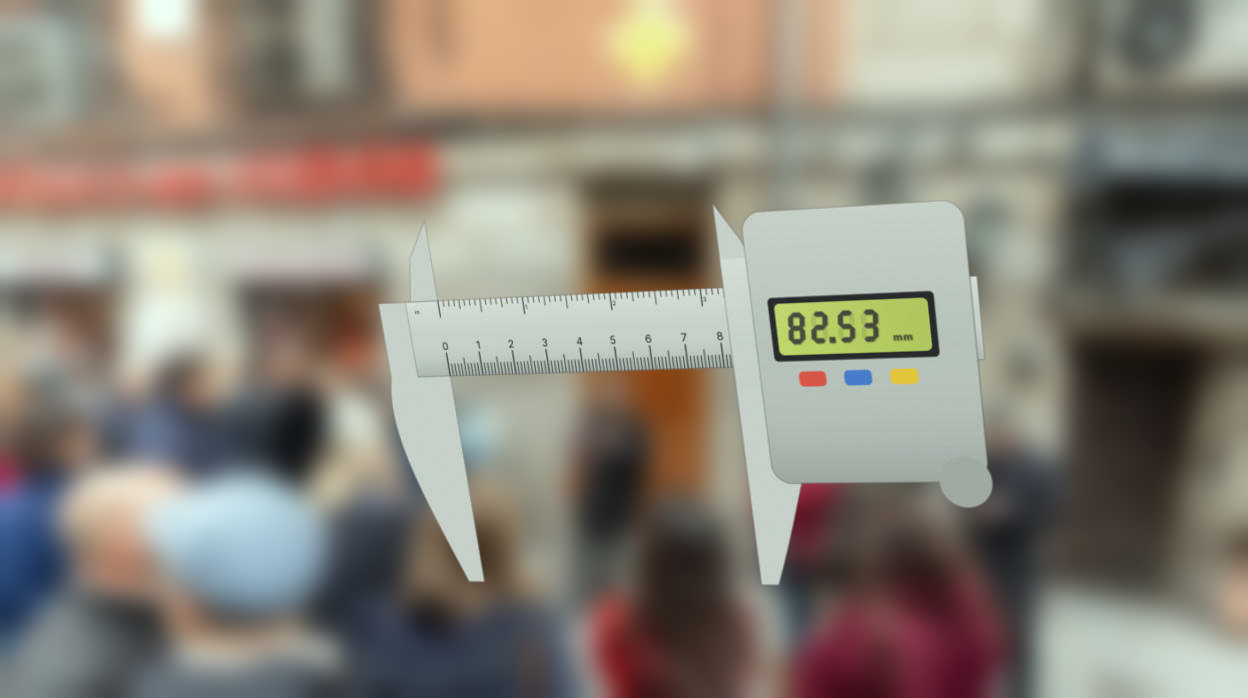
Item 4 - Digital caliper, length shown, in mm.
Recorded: 82.53 mm
